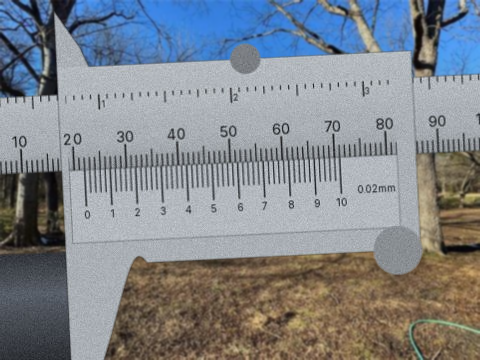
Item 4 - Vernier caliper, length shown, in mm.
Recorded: 22.0 mm
